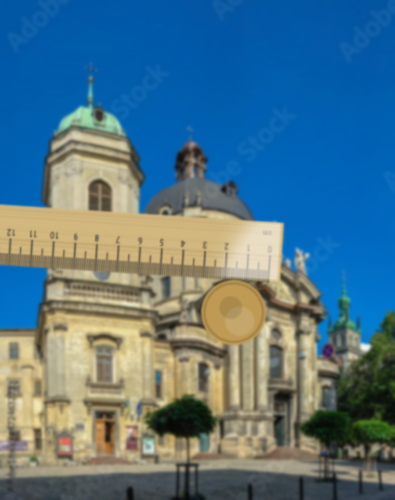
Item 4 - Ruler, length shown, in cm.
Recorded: 3 cm
